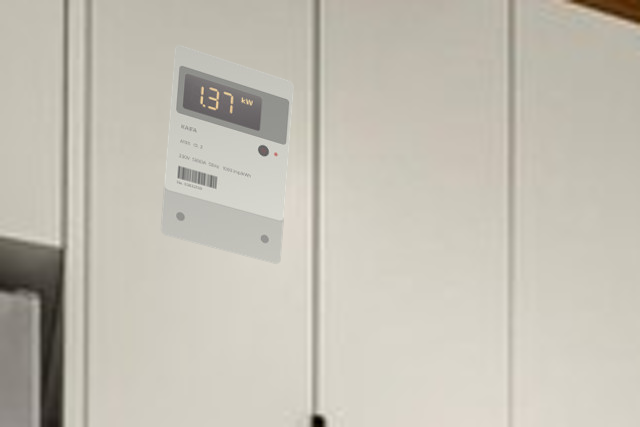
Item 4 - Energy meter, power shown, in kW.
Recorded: 1.37 kW
